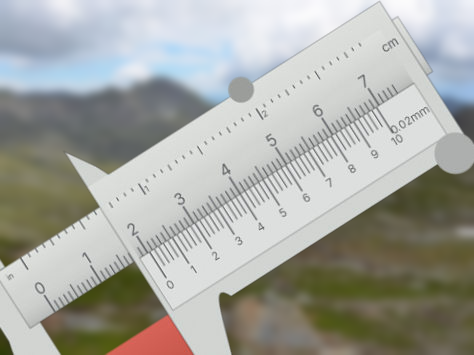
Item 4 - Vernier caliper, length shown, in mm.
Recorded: 20.4 mm
